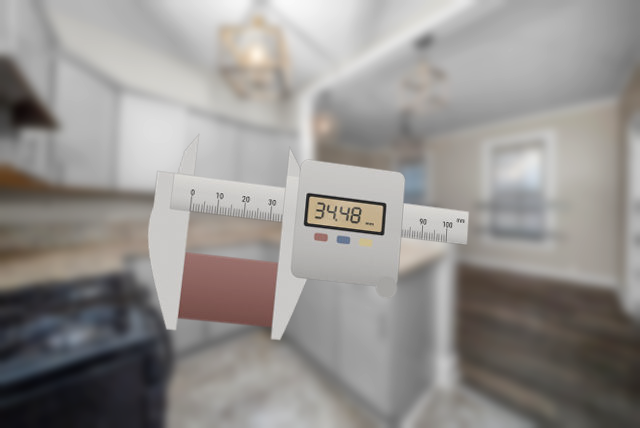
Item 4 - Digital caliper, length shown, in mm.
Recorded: 34.48 mm
